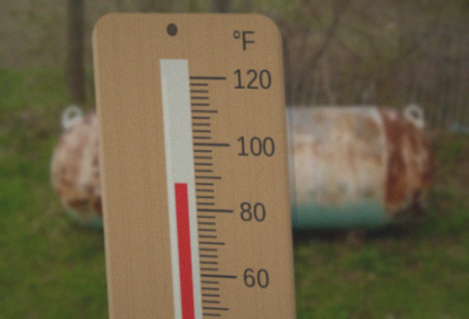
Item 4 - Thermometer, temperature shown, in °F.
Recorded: 88 °F
